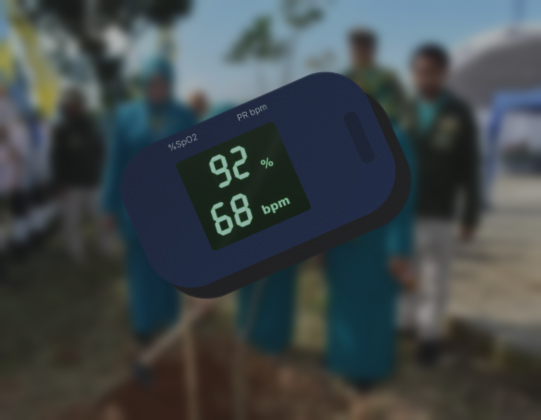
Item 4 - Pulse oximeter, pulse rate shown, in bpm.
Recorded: 68 bpm
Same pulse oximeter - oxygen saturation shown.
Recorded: 92 %
